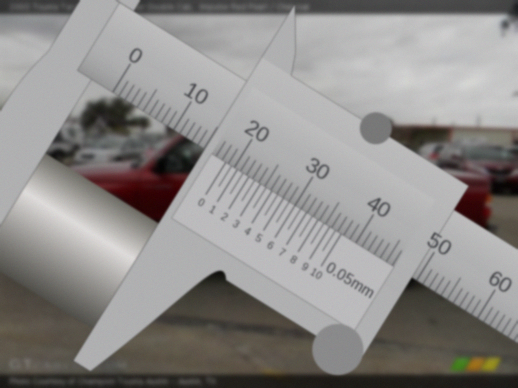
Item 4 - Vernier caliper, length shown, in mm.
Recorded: 18.6 mm
